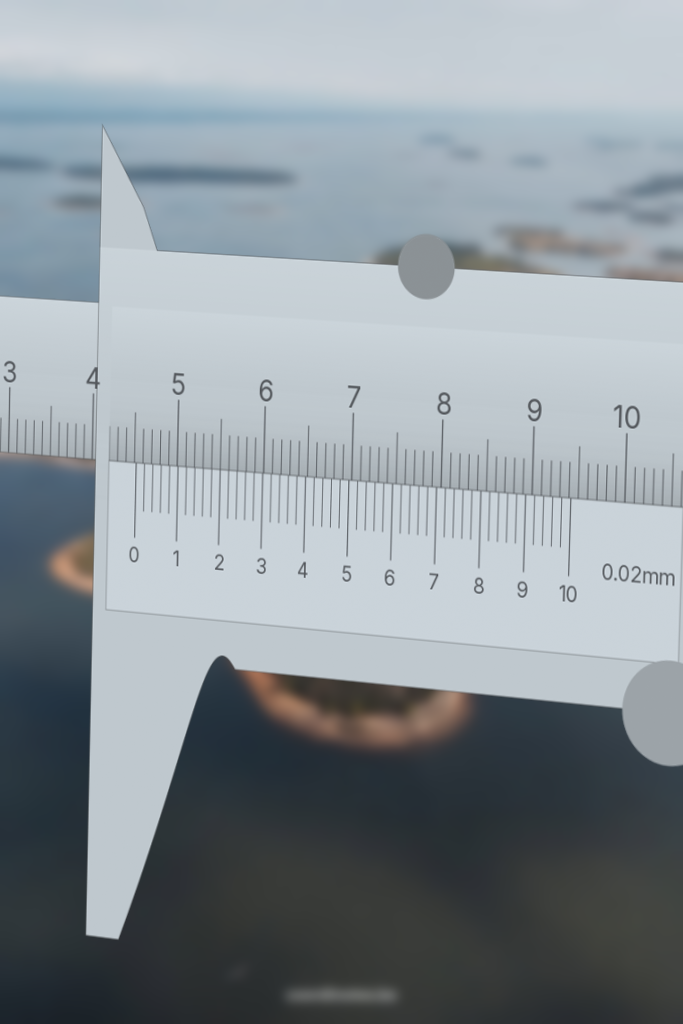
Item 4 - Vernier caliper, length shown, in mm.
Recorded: 45.2 mm
